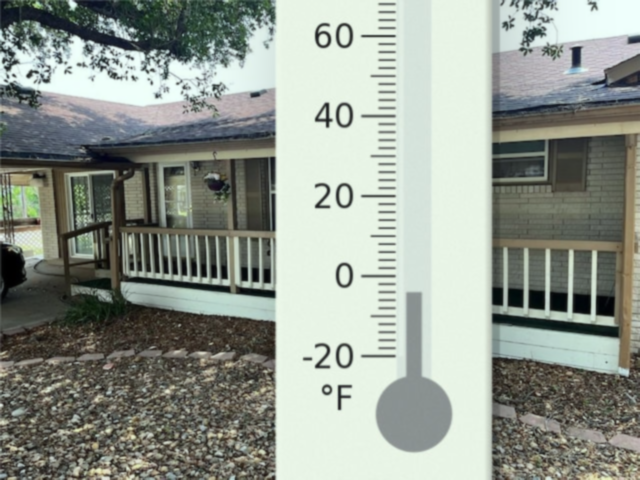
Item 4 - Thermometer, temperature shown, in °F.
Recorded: -4 °F
